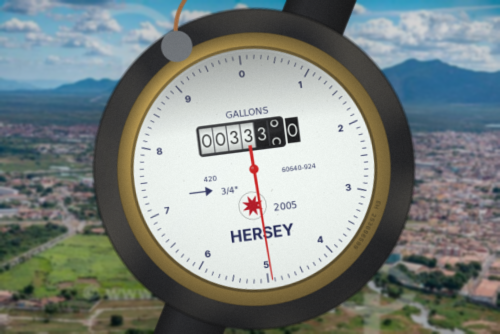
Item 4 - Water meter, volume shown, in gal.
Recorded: 33384.9 gal
